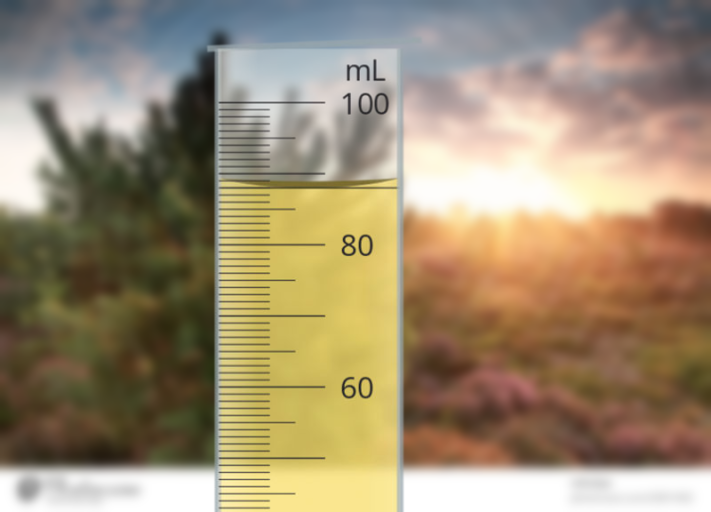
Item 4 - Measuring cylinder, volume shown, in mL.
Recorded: 88 mL
